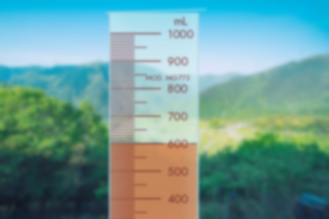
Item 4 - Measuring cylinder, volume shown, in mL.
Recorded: 600 mL
